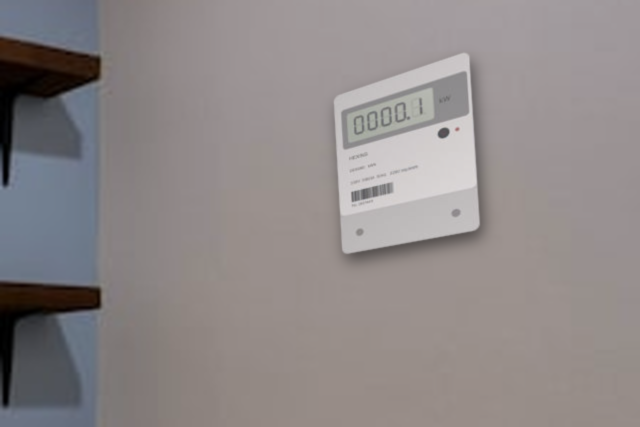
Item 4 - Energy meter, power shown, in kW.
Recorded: 0.1 kW
